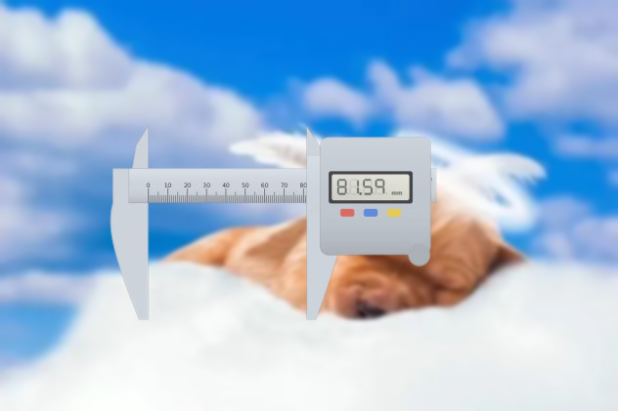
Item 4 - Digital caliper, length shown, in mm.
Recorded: 81.59 mm
